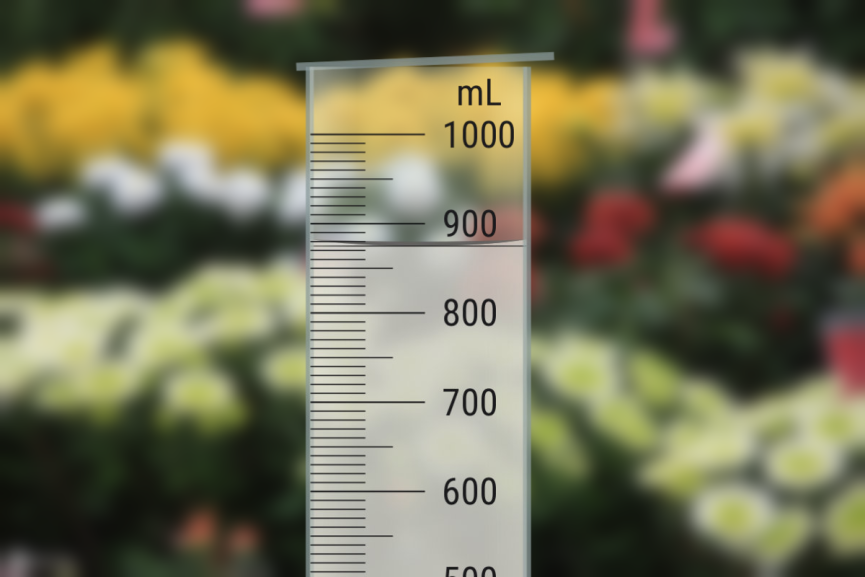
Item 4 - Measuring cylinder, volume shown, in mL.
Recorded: 875 mL
